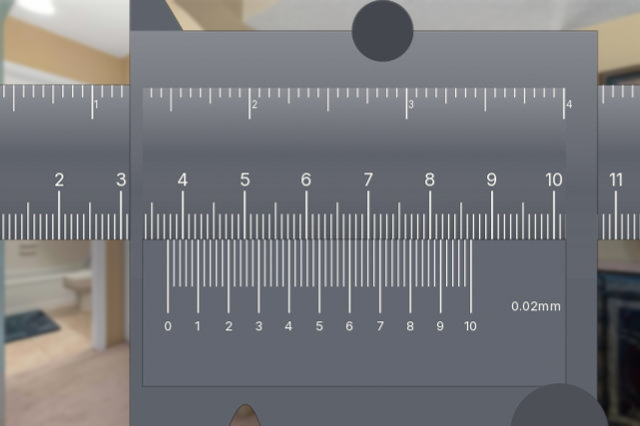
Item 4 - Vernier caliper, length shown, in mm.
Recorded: 37.6 mm
